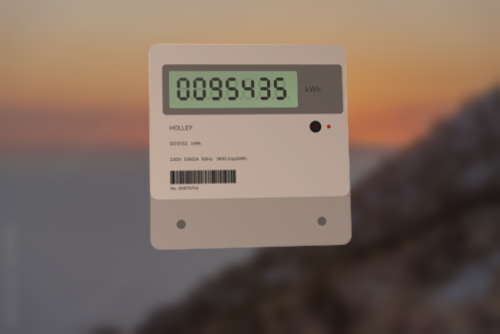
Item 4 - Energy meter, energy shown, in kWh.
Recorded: 95435 kWh
